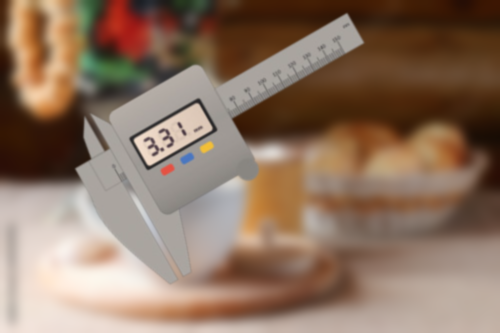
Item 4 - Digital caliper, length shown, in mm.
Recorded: 3.31 mm
